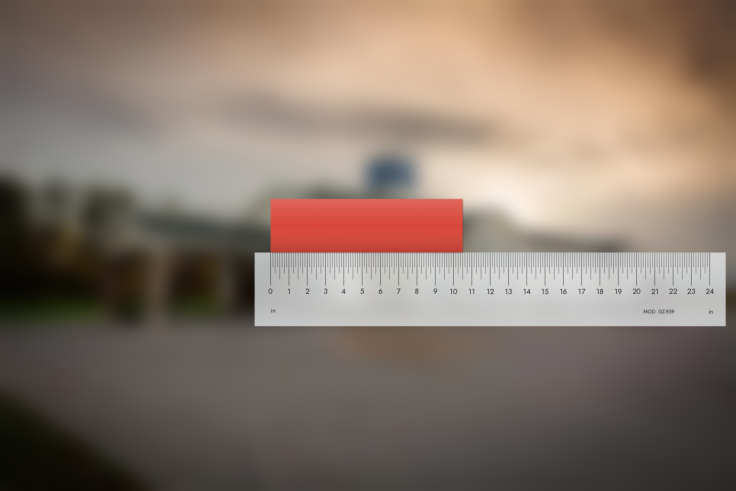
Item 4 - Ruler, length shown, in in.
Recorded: 10.5 in
